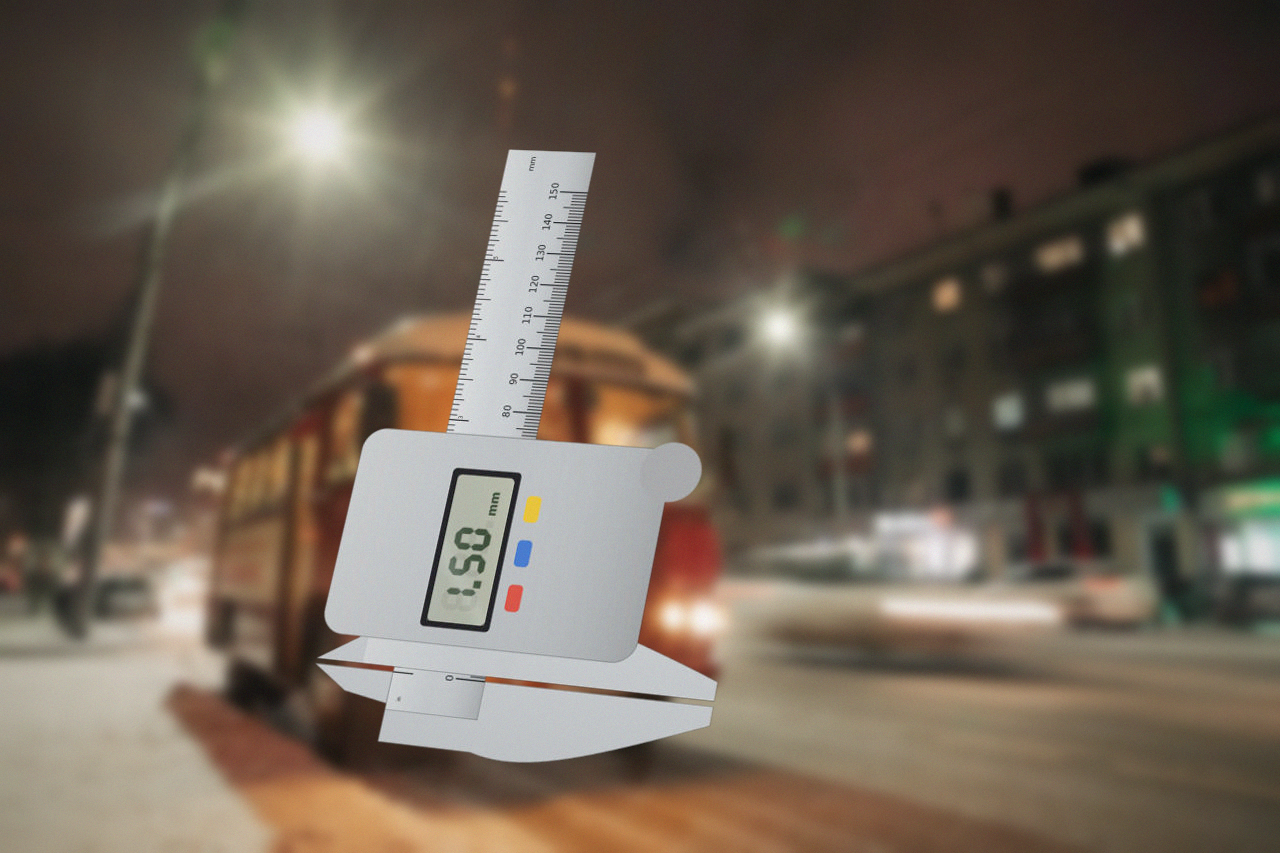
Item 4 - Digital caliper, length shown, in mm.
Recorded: 1.50 mm
